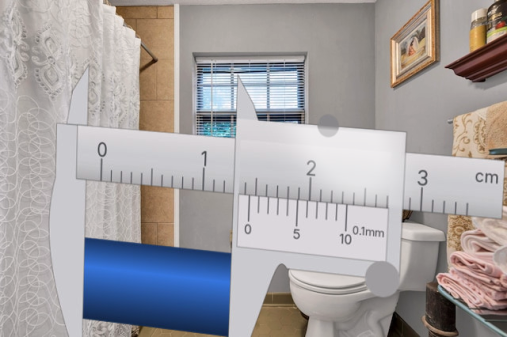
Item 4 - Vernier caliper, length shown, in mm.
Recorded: 14.4 mm
